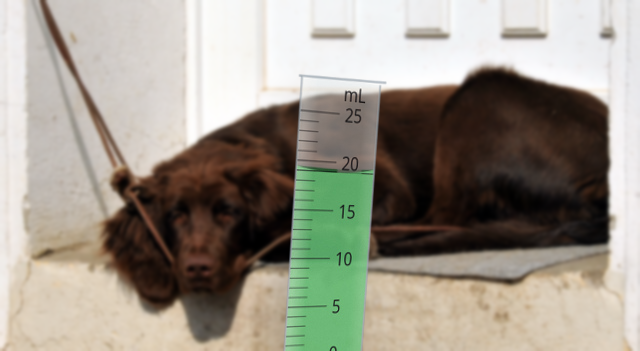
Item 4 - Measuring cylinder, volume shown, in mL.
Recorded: 19 mL
